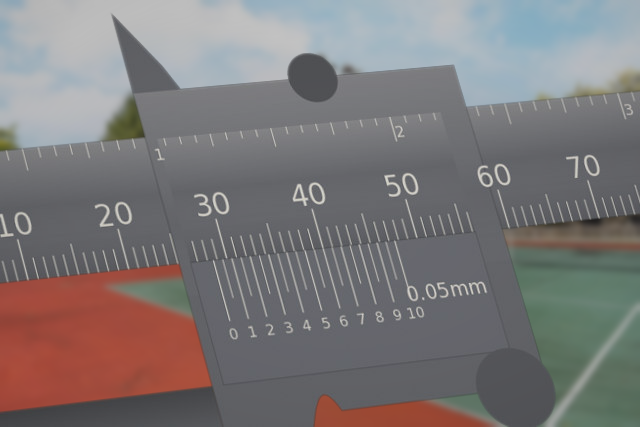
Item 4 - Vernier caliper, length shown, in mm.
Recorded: 28.6 mm
